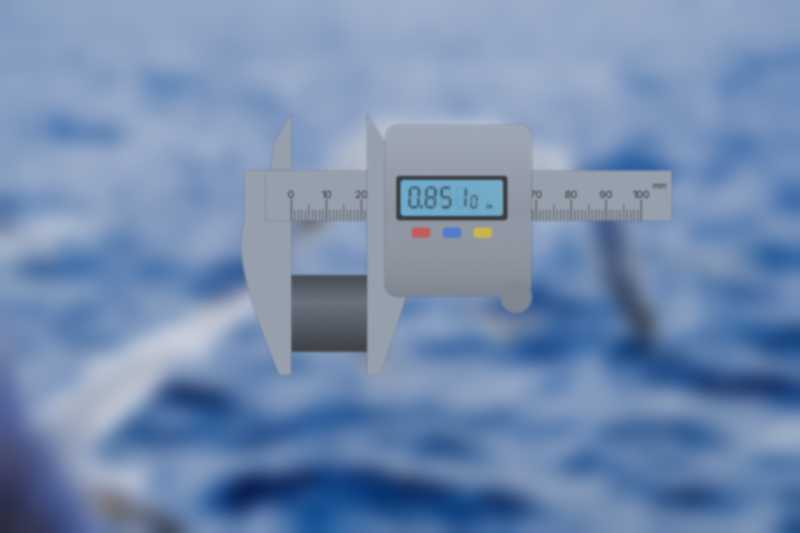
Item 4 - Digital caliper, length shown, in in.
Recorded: 0.8510 in
